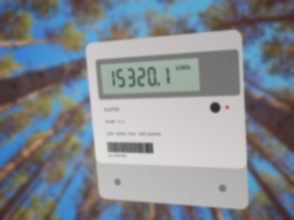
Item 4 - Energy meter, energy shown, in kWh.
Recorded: 15320.1 kWh
